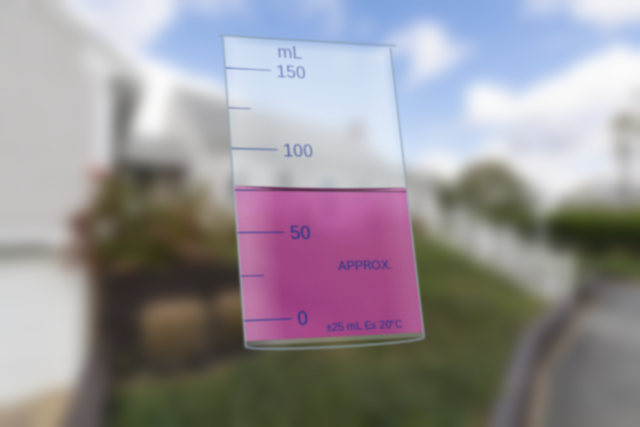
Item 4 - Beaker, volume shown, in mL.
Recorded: 75 mL
